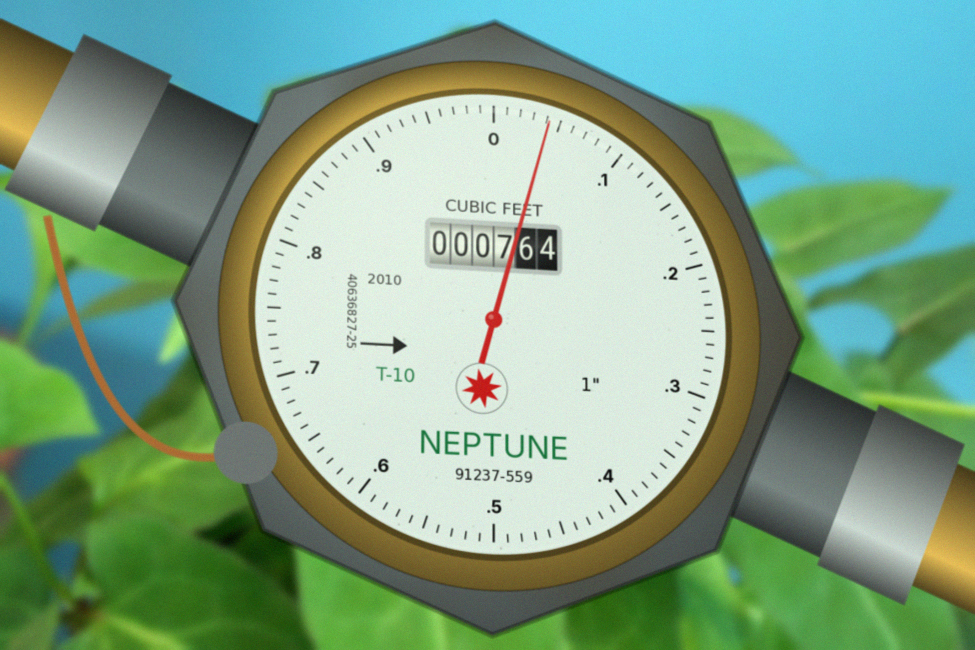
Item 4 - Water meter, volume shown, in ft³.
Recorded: 764.04 ft³
